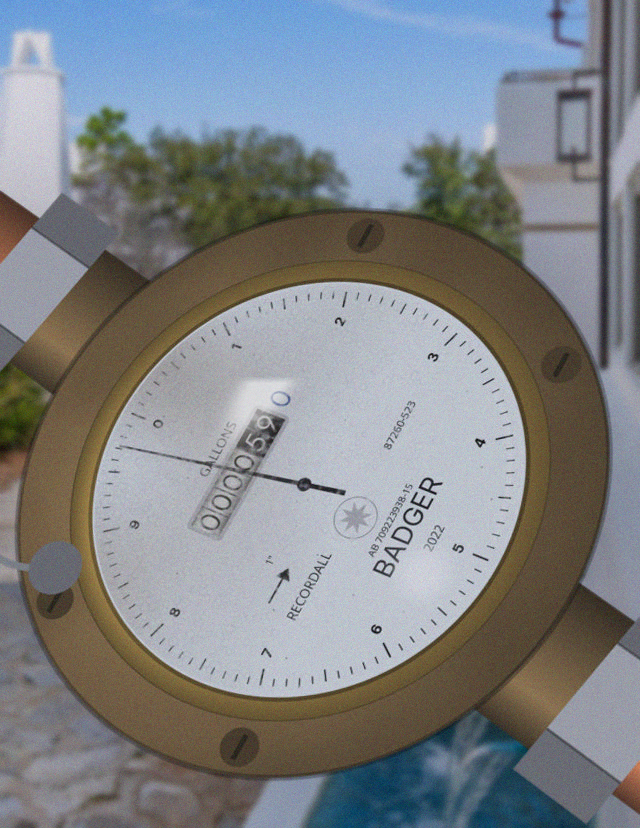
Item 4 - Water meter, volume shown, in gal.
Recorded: 589.7 gal
